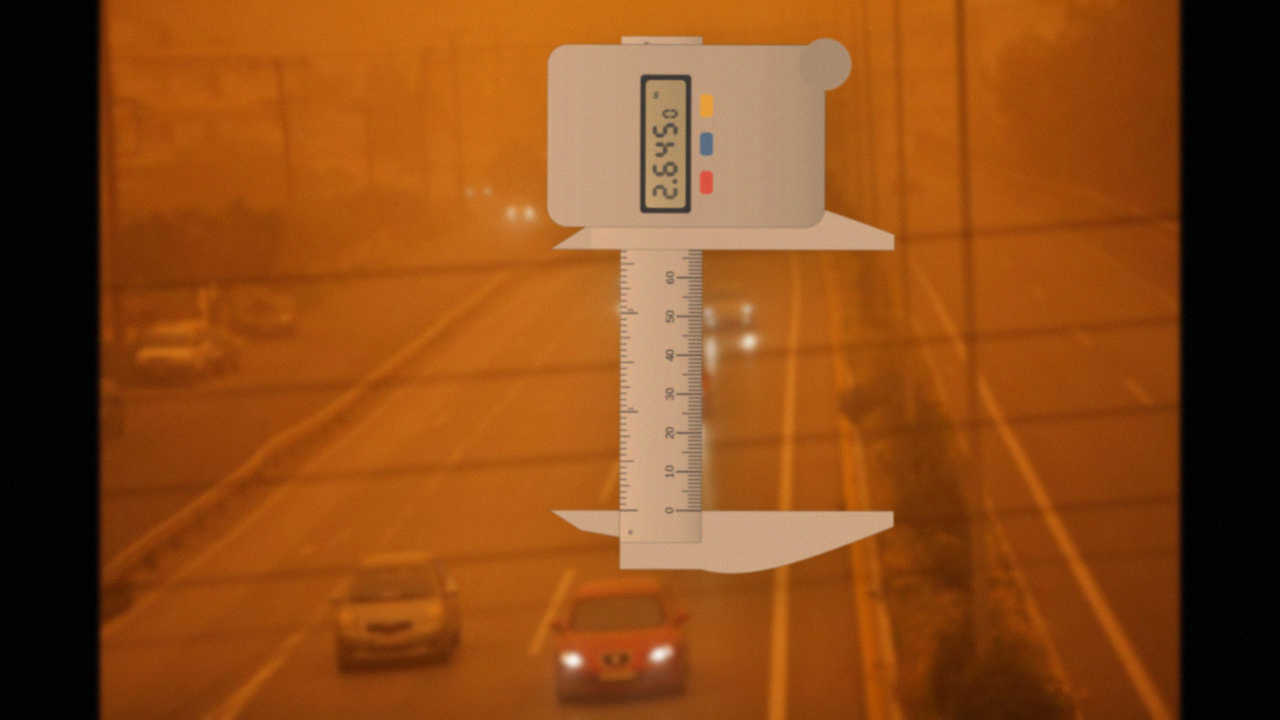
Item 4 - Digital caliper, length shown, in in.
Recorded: 2.6450 in
